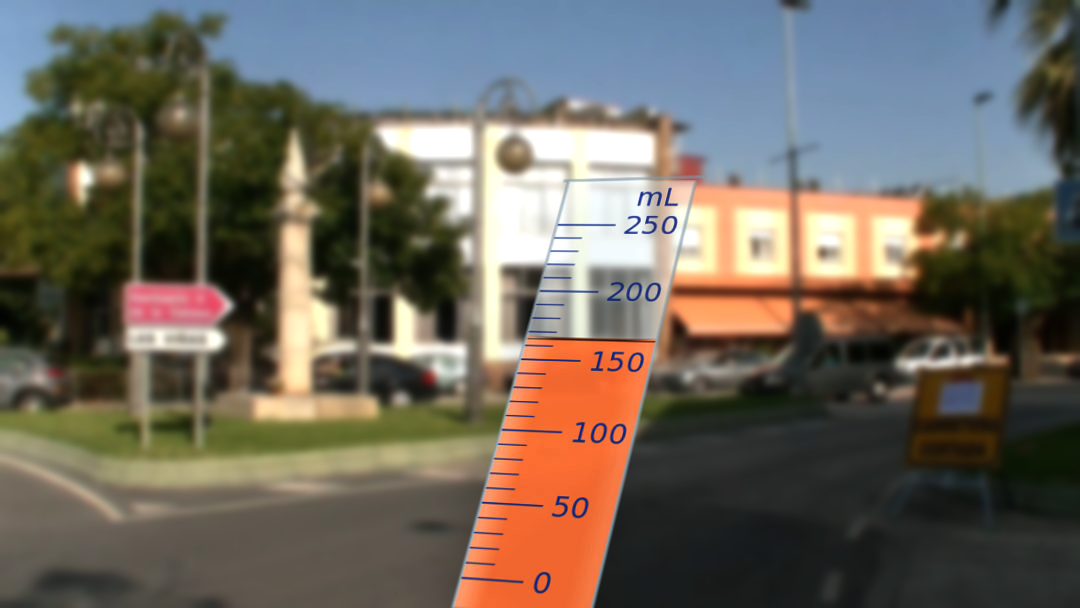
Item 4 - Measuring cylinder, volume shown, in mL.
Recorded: 165 mL
